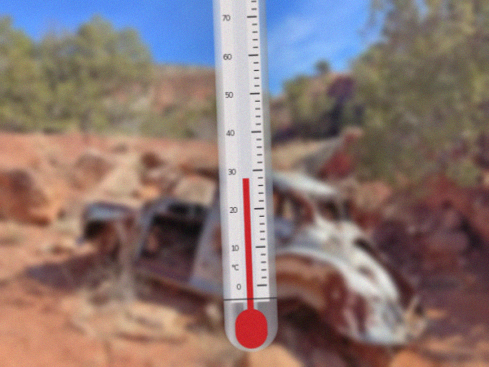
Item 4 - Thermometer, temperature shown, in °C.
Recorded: 28 °C
